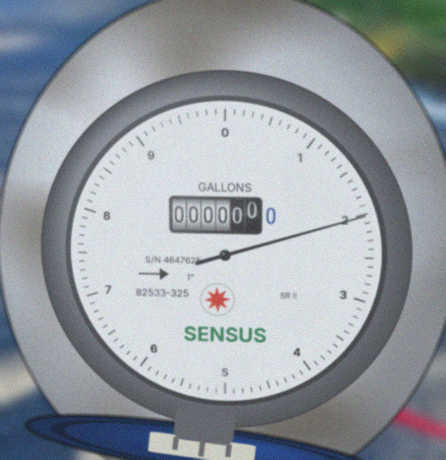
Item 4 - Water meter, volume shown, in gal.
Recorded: 2.0 gal
